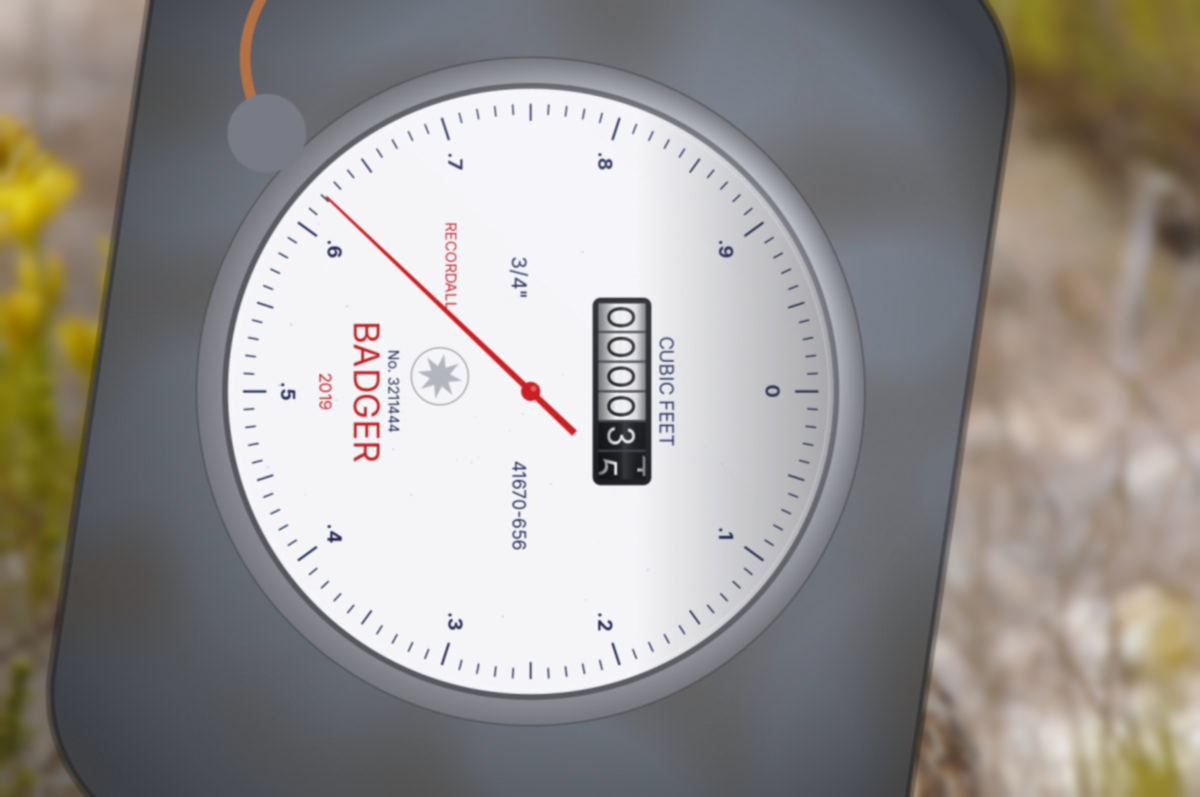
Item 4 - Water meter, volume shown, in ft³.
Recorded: 34.62 ft³
